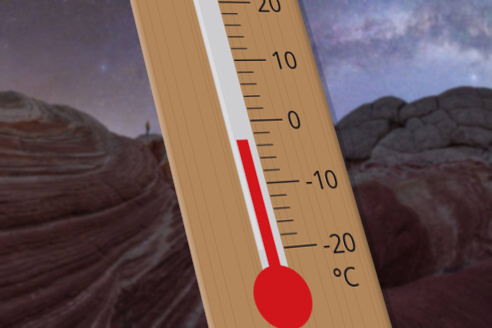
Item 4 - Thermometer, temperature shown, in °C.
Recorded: -3 °C
